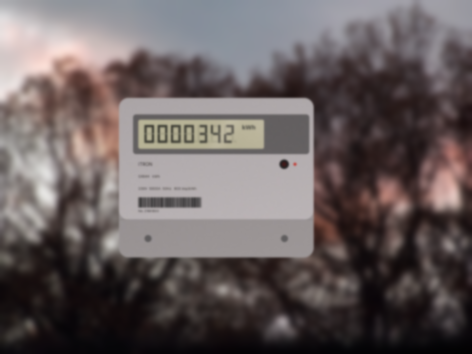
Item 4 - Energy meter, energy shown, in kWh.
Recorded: 342 kWh
